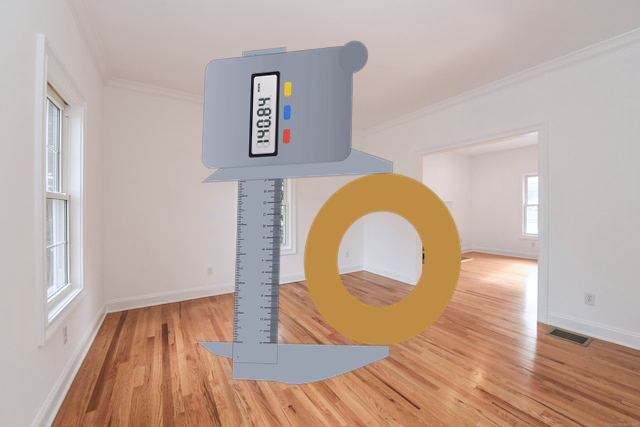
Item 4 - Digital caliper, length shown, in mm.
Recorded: 140.84 mm
